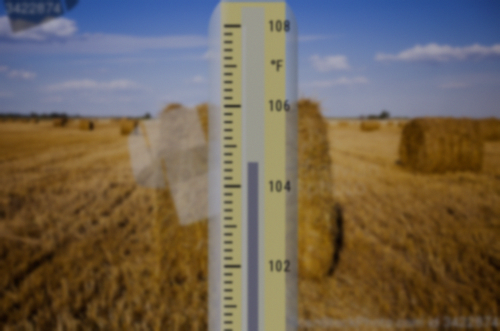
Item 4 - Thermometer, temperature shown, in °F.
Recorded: 104.6 °F
